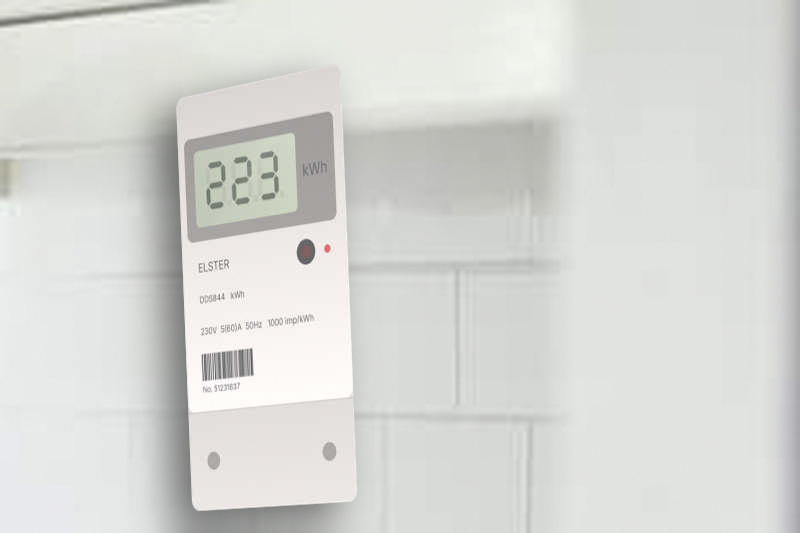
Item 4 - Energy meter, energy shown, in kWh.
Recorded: 223 kWh
